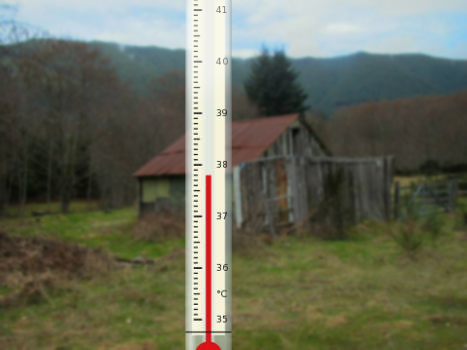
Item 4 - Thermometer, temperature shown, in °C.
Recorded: 37.8 °C
